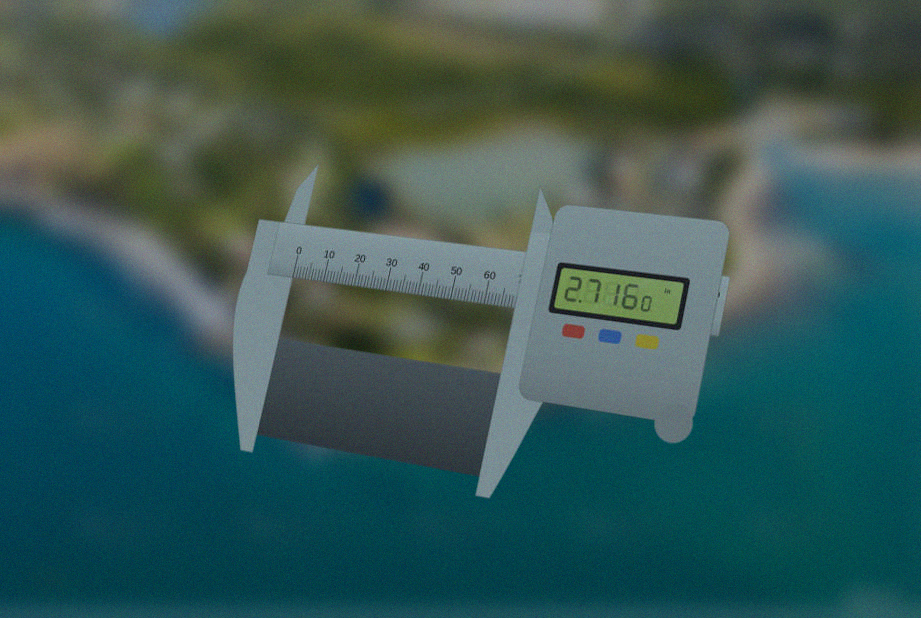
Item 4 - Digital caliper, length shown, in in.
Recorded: 2.7160 in
